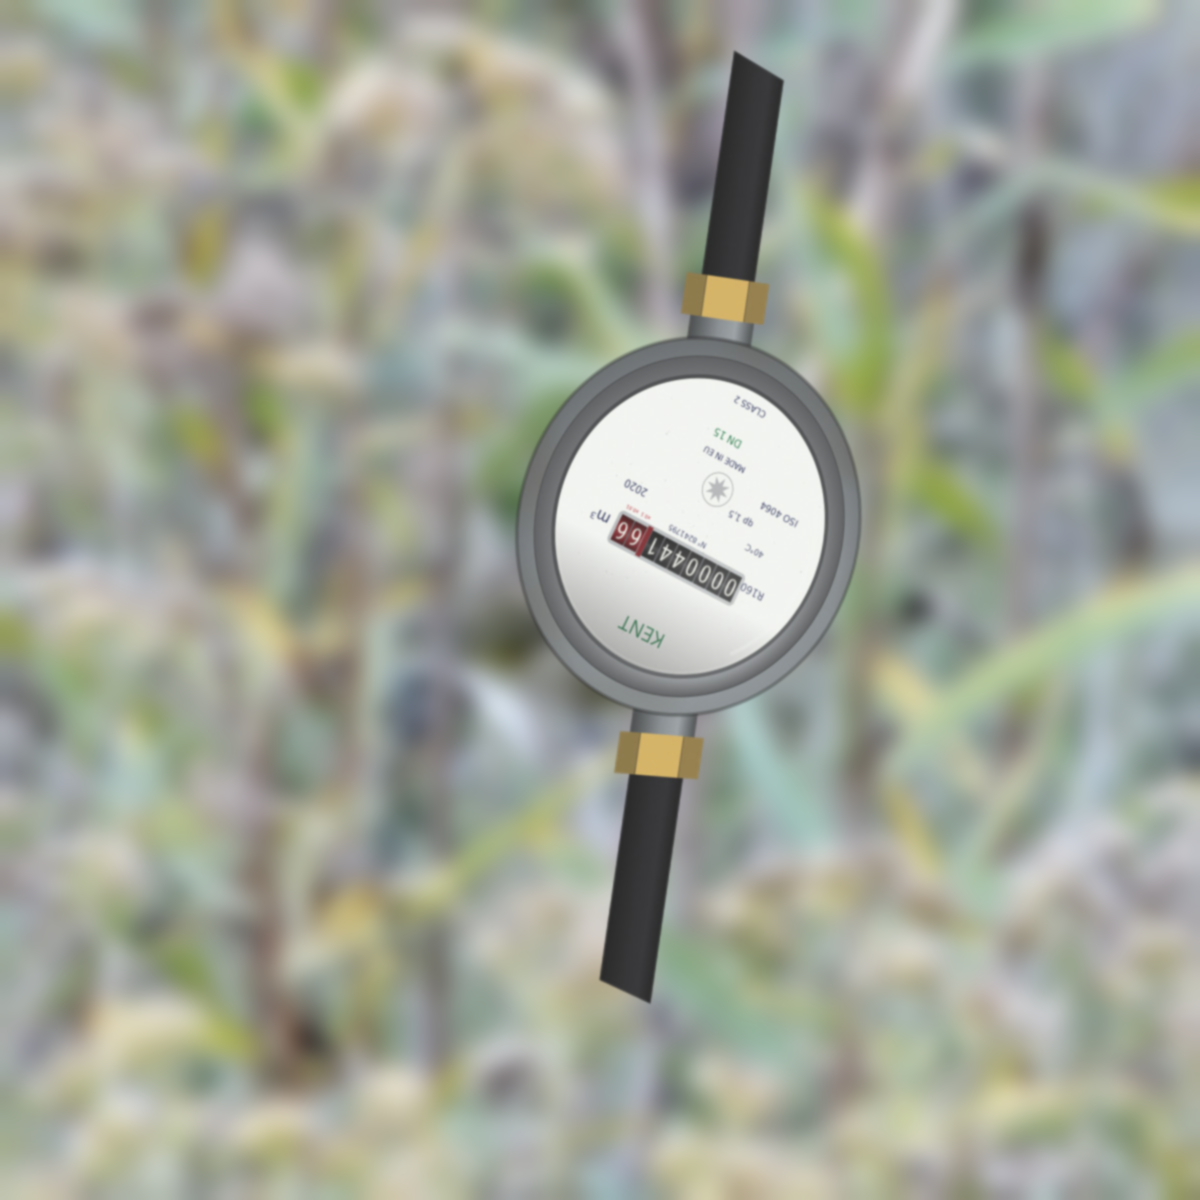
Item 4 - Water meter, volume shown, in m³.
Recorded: 441.66 m³
